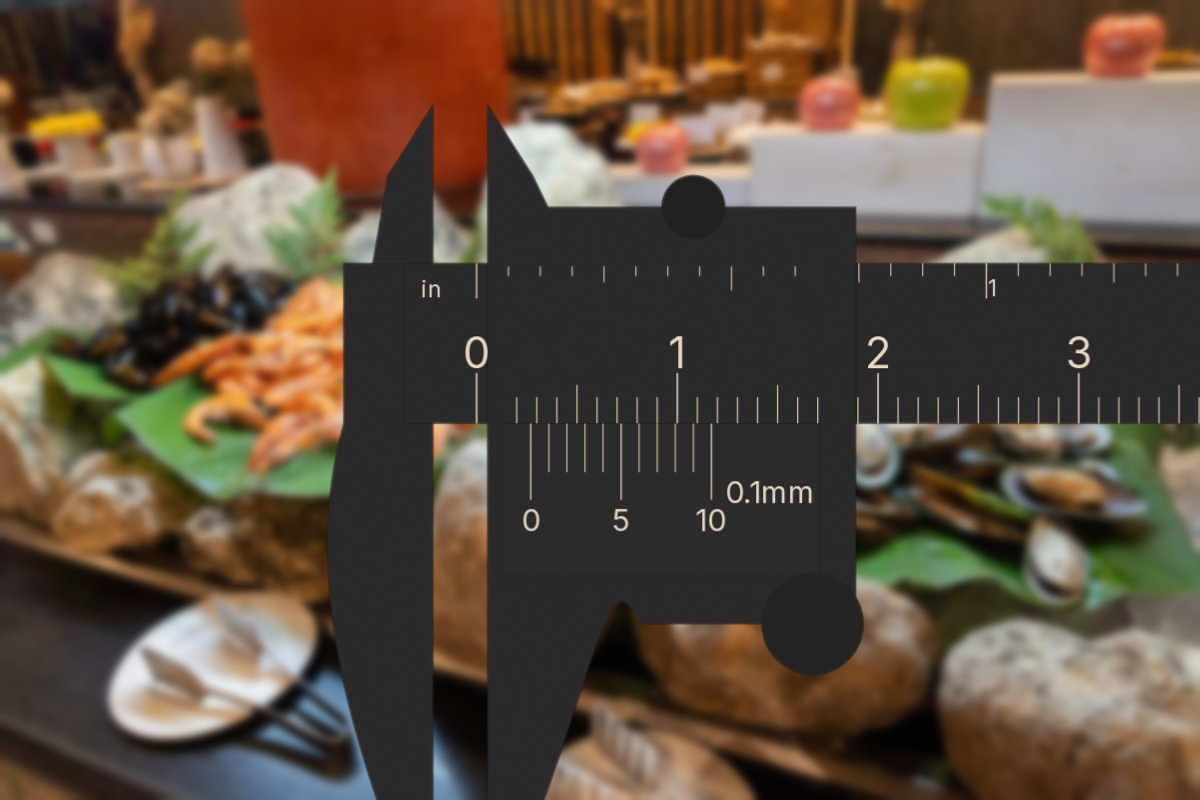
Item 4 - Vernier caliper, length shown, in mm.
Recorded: 2.7 mm
